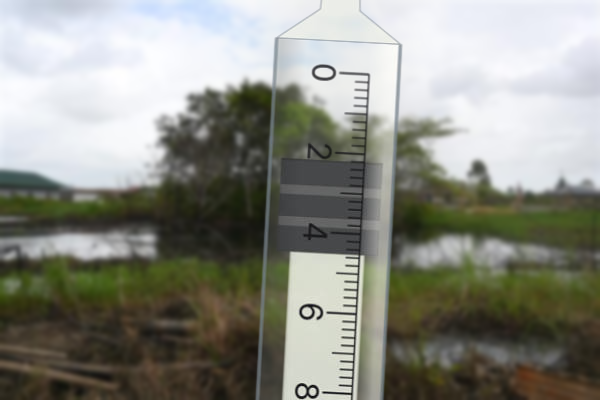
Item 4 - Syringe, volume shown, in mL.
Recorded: 2.2 mL
